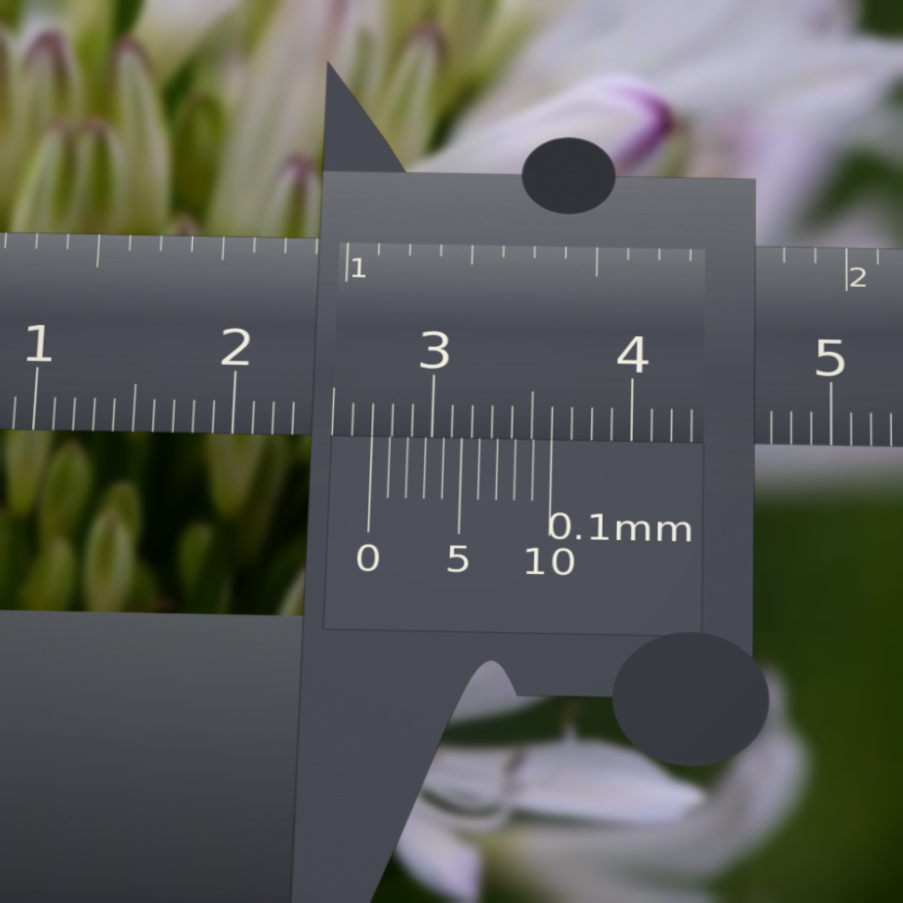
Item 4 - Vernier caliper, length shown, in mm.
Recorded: 27.0 mm
